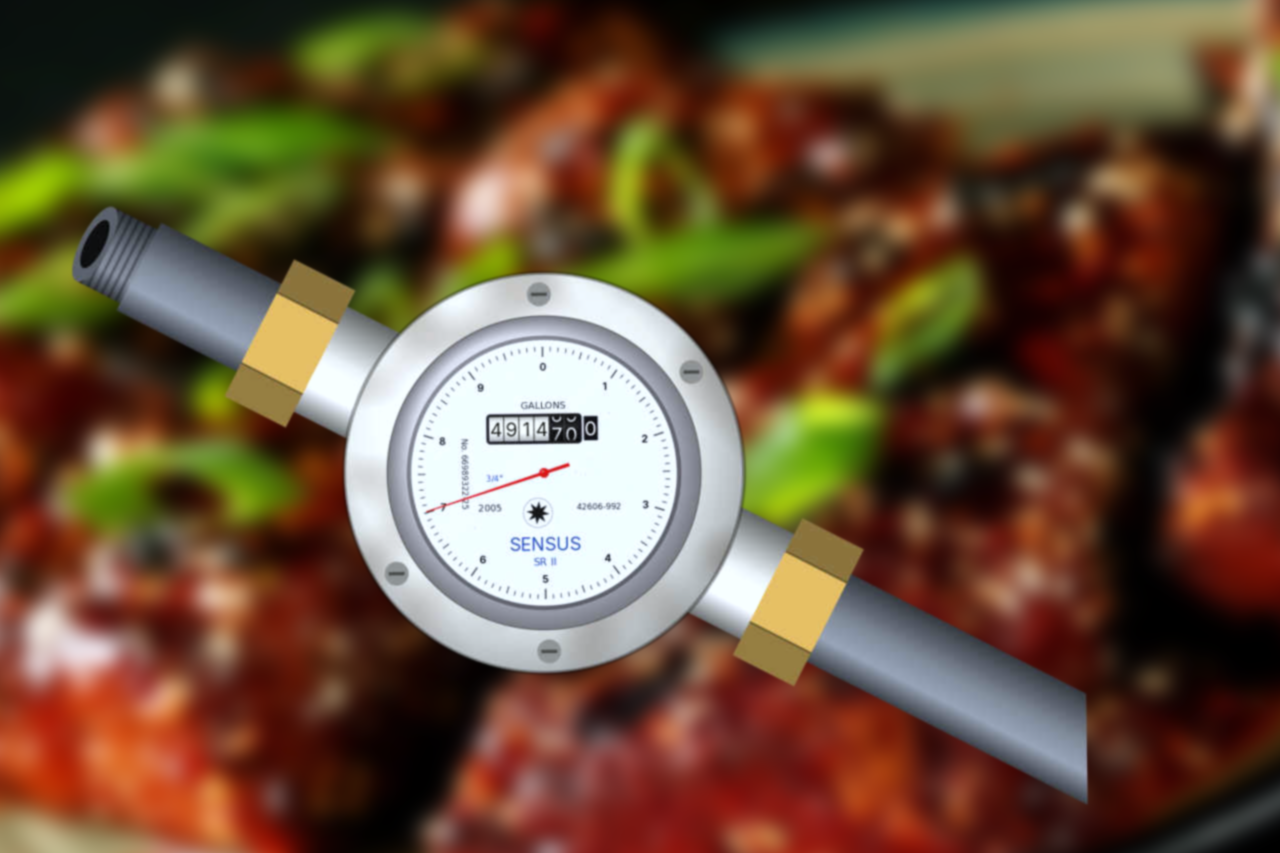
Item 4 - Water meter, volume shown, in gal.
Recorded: 4914697.0 gal
